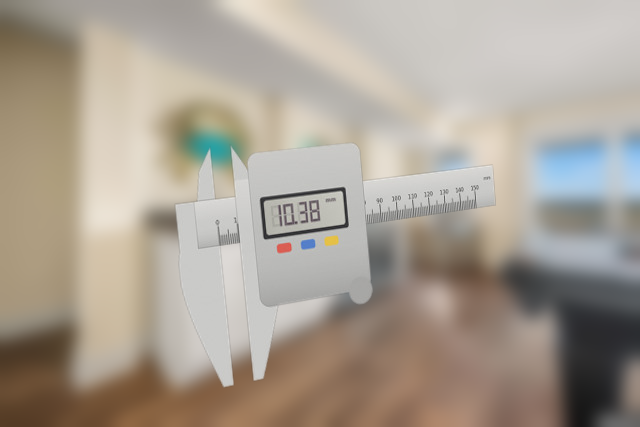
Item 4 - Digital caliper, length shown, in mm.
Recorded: 10.38 mm
